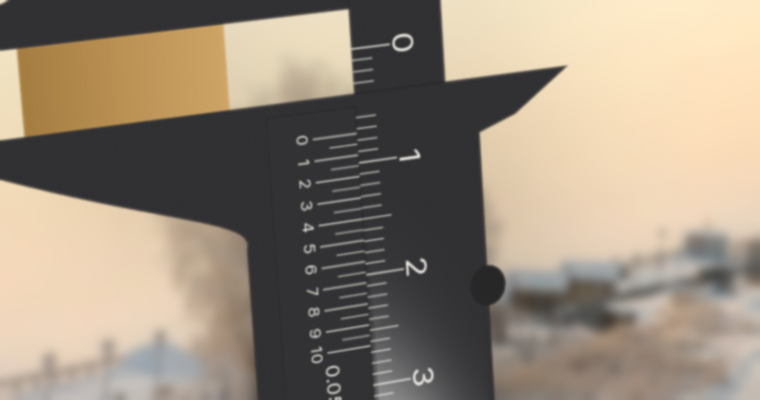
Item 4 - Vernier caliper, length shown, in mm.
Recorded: 7.4 mm
